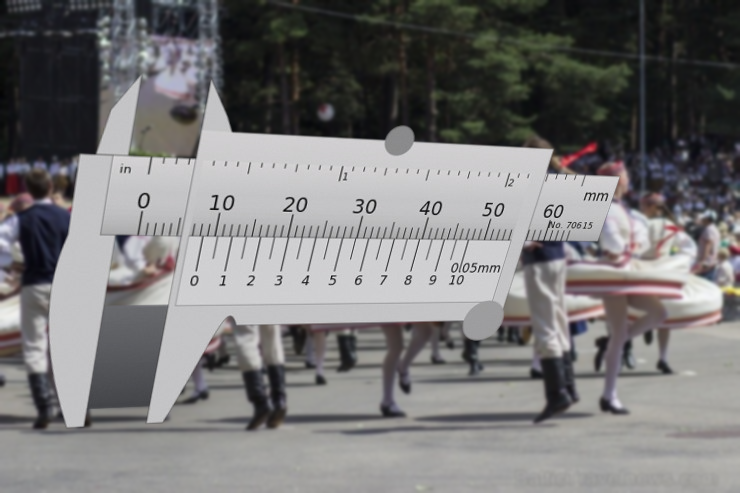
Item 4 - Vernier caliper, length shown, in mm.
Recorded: 8.4 mm
